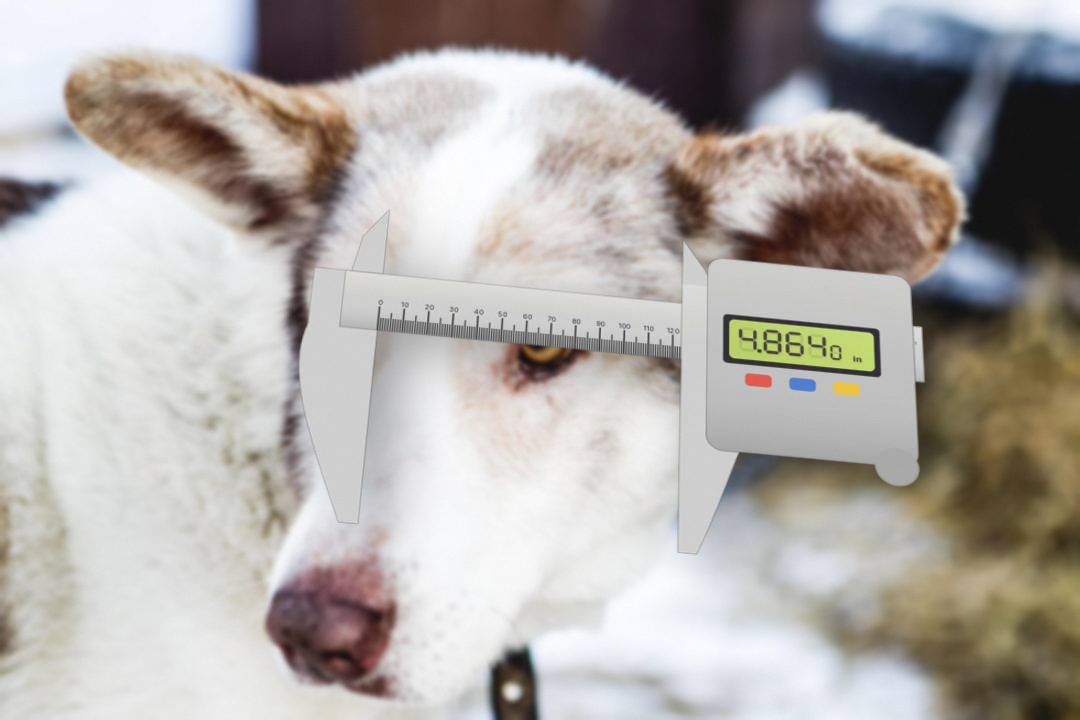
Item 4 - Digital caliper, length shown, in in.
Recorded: 4.8640 in
